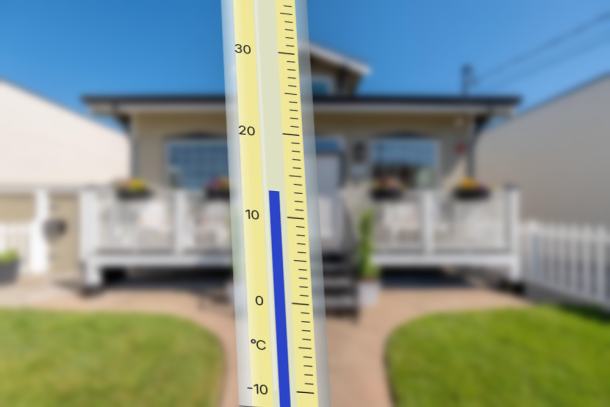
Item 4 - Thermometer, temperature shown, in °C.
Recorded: 13 °C
